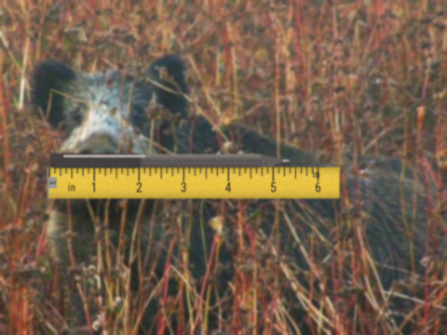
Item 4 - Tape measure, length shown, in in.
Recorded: 5.375 in
